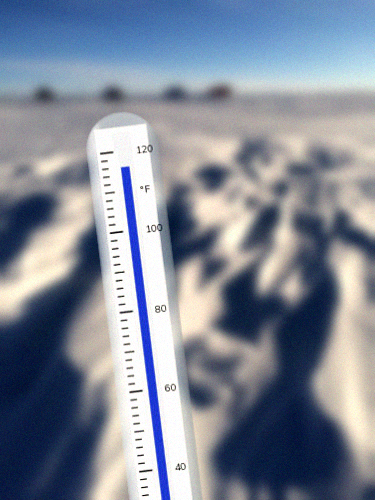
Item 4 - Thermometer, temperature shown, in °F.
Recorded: 116 °F
